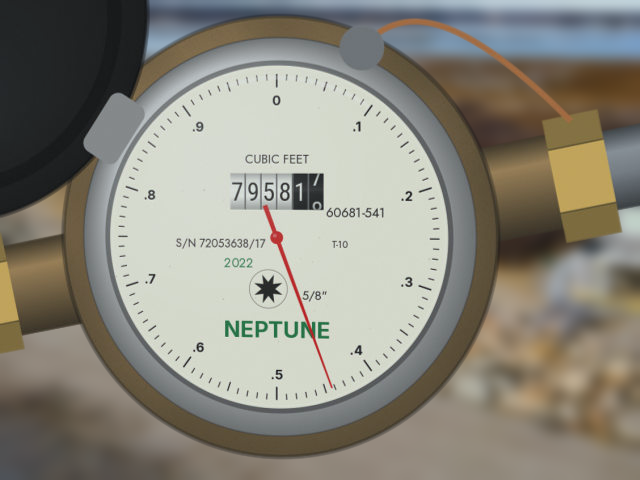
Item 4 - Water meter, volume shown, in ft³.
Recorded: 795817.44 ft³
